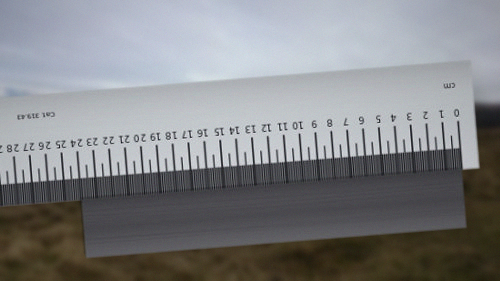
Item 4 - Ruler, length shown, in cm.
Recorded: 24 cm
